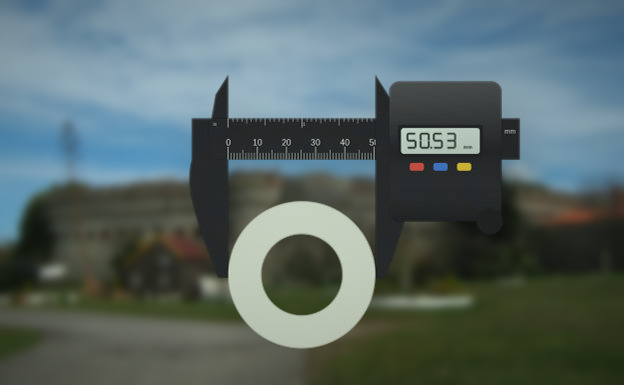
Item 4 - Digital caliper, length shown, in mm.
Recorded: 50.53 mm
